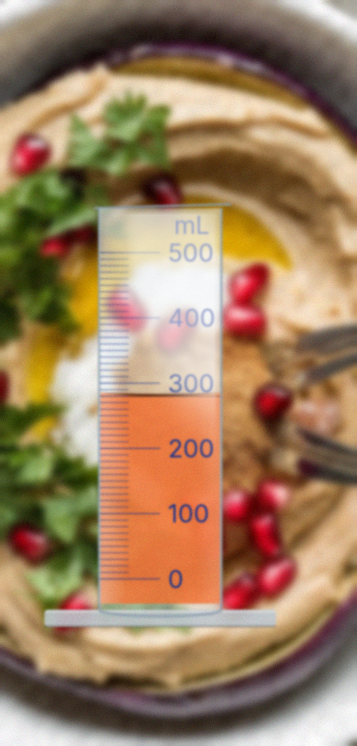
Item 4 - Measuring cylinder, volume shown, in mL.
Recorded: 280 mL
